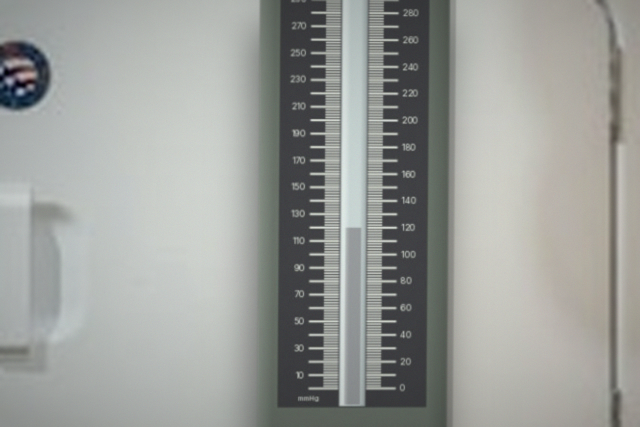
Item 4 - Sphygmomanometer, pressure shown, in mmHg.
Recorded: 120 mmHg
